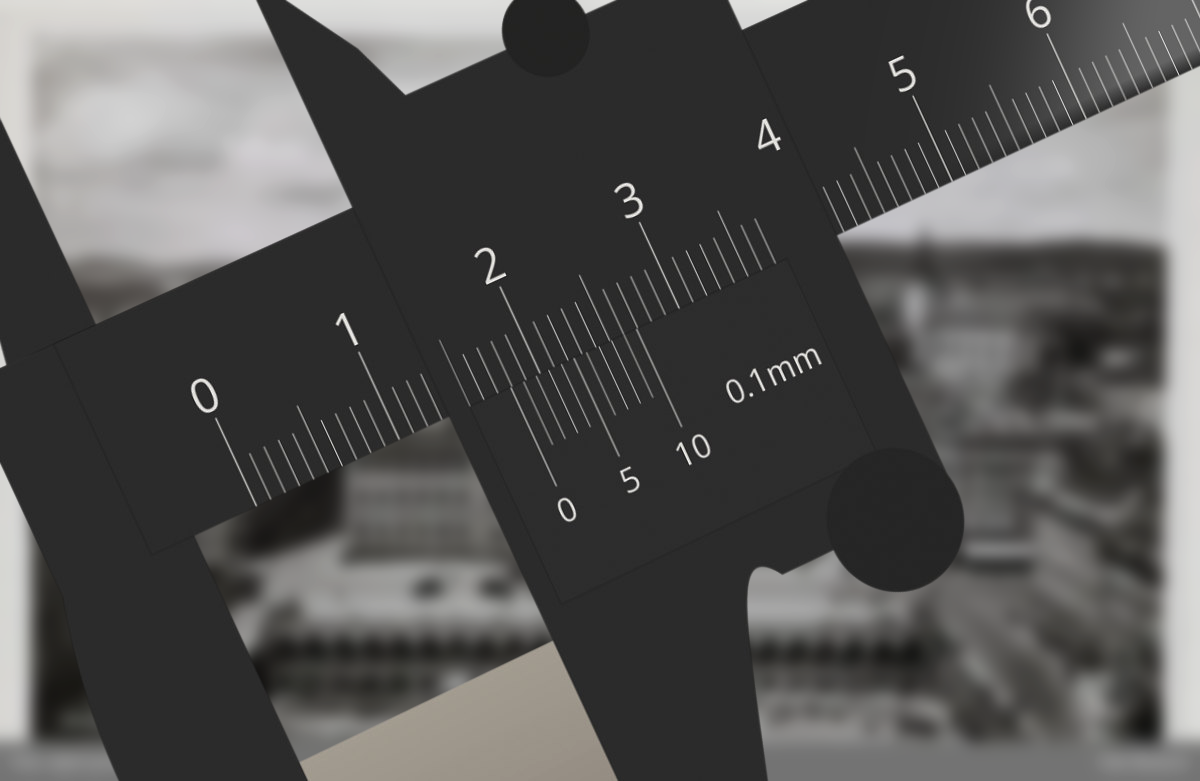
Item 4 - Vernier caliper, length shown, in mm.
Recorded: 17.9 mm
